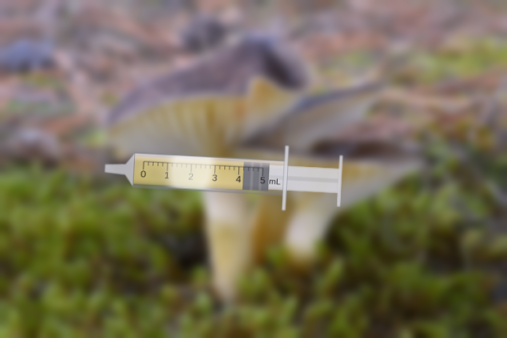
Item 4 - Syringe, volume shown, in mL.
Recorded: 4.2 mL
